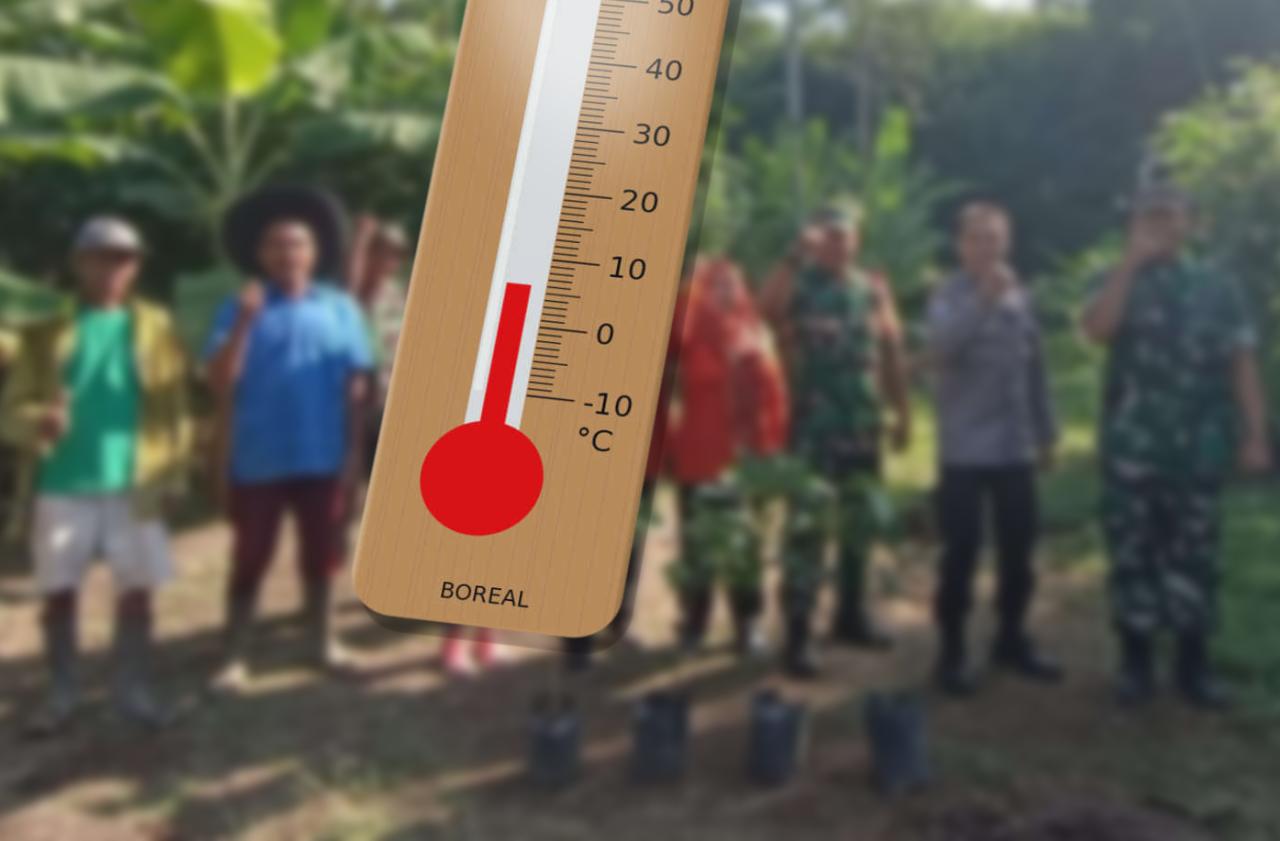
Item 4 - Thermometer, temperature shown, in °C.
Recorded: 6 °C
